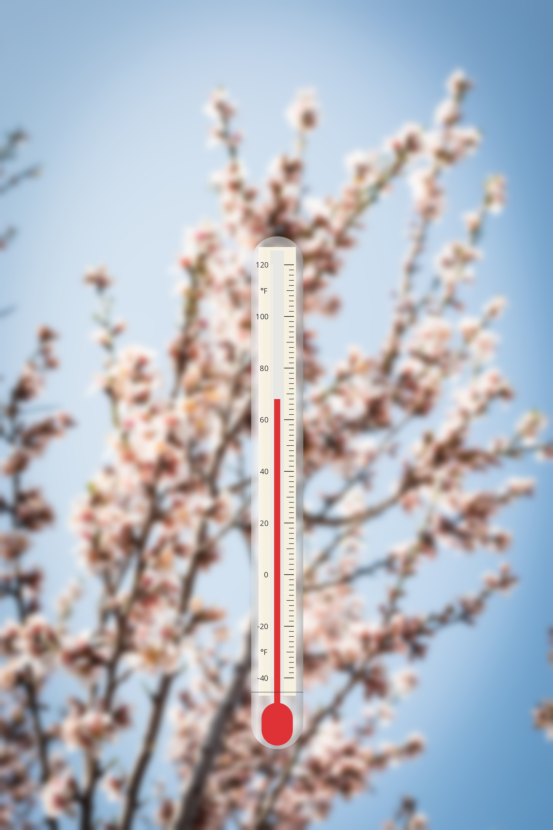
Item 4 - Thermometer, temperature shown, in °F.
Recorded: 68 °F
